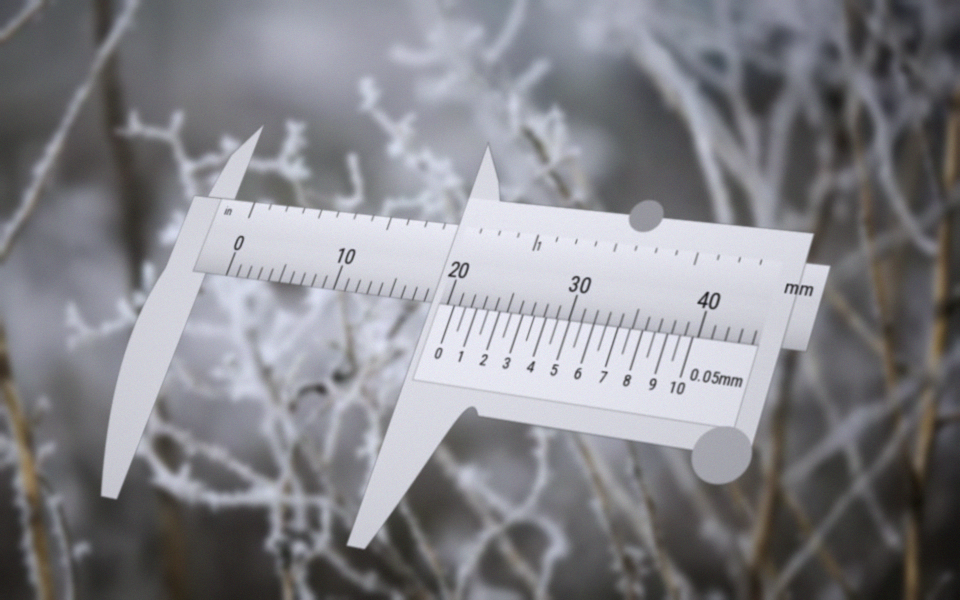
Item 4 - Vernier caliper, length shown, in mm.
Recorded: 20.6 mm
